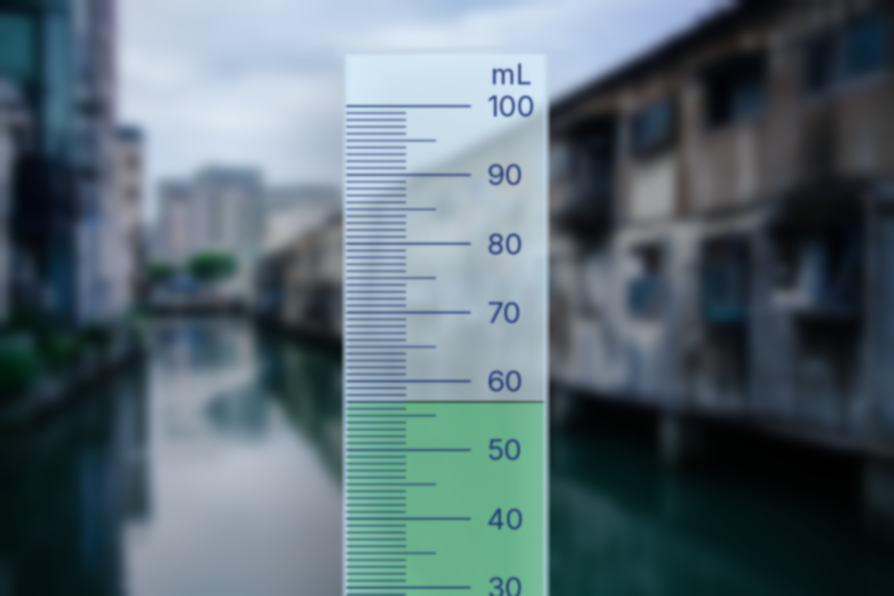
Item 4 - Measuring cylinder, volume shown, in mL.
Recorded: 57 mL
